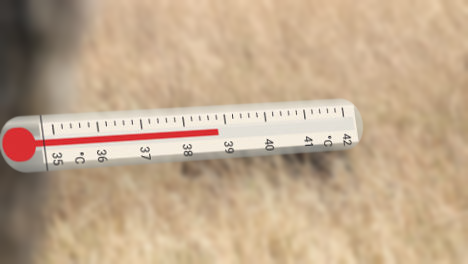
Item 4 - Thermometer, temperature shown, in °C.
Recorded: 38.8 °C
